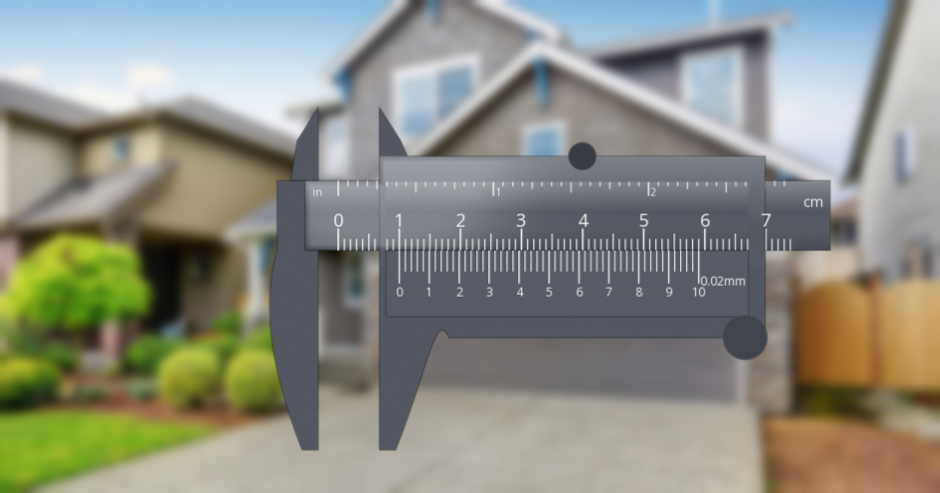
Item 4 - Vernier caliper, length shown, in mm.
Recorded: 10.0 mm
